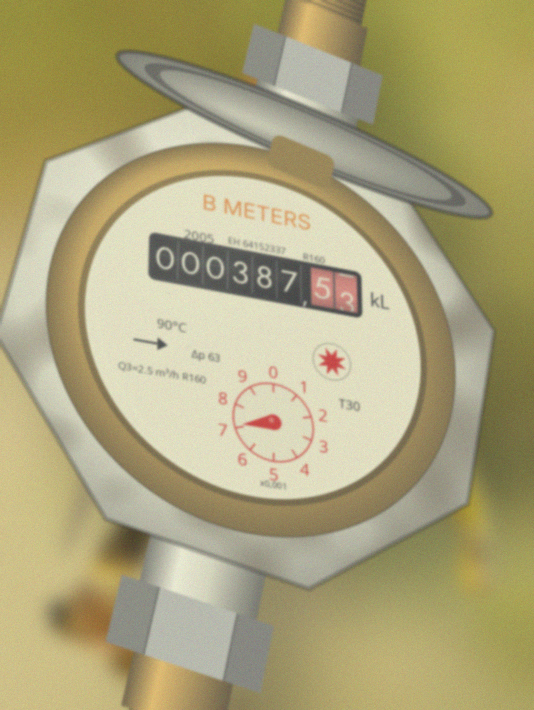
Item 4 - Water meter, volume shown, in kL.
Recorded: 387.527 kL
